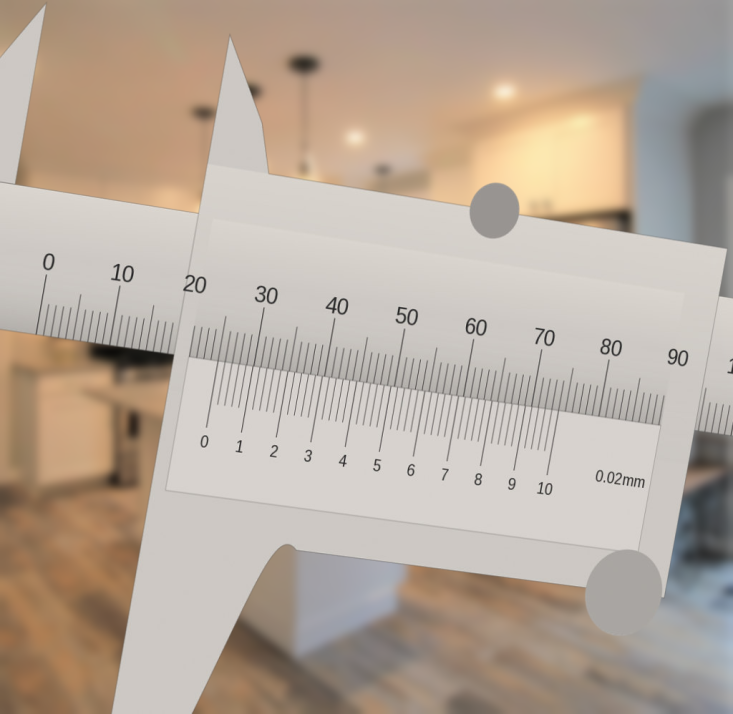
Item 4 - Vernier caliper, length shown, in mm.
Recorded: 25.0 mm
